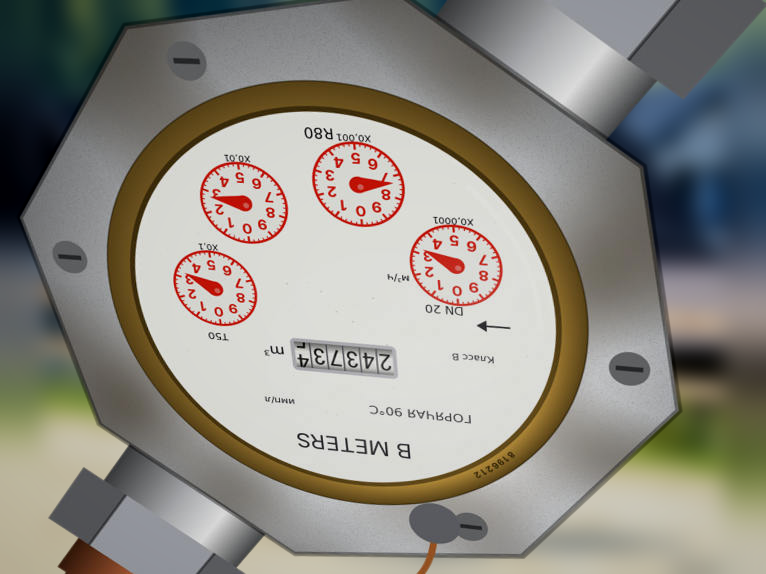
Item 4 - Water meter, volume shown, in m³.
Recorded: 243734.3273 m³
